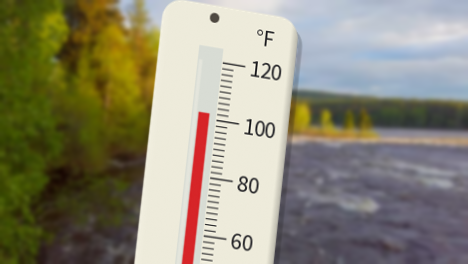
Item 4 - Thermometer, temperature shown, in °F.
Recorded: 102 °F
